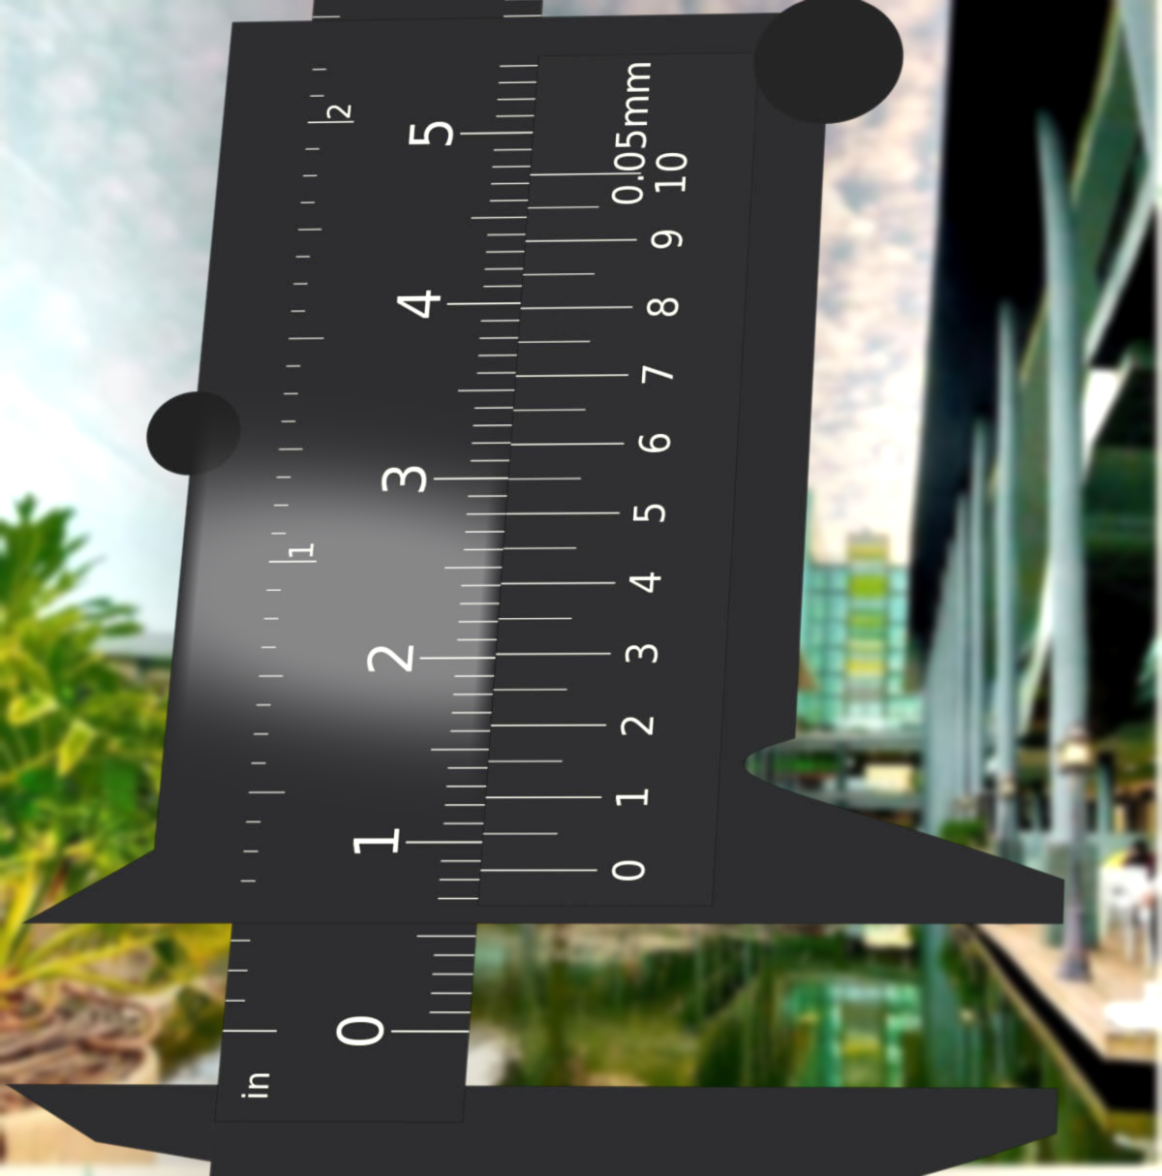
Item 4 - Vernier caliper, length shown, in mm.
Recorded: 8.5 mm
